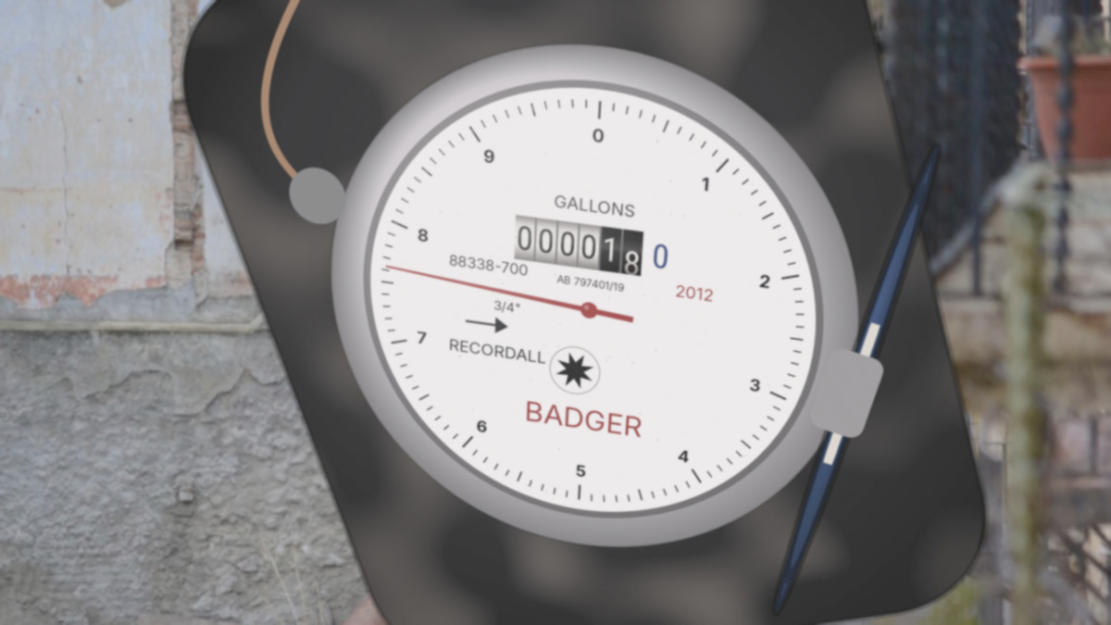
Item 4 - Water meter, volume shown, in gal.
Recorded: 177.6 gal
